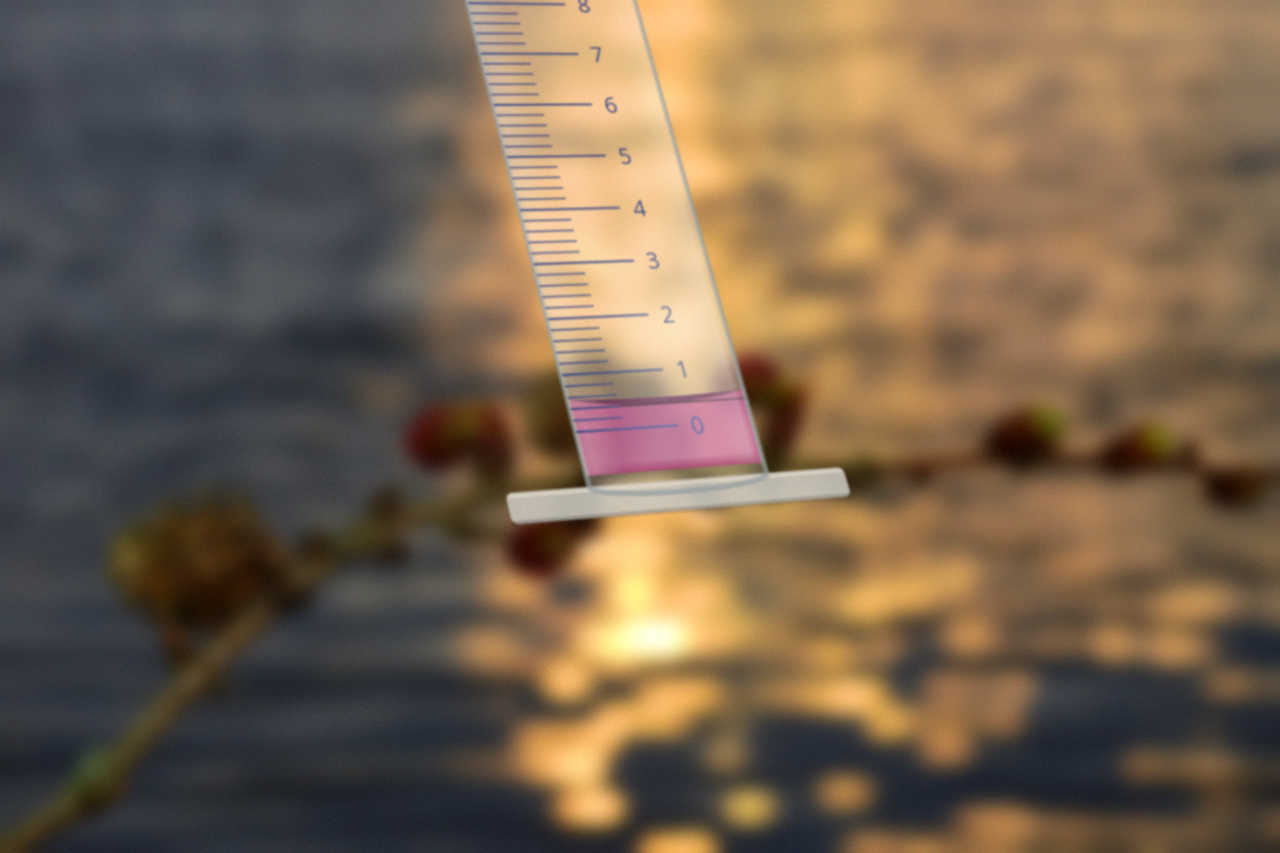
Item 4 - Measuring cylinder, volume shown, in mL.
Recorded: 0.4 mL
